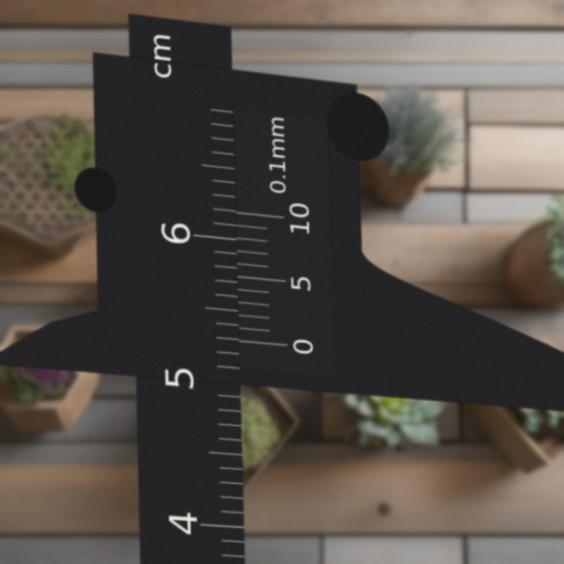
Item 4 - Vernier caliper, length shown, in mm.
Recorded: 52.9 mm
